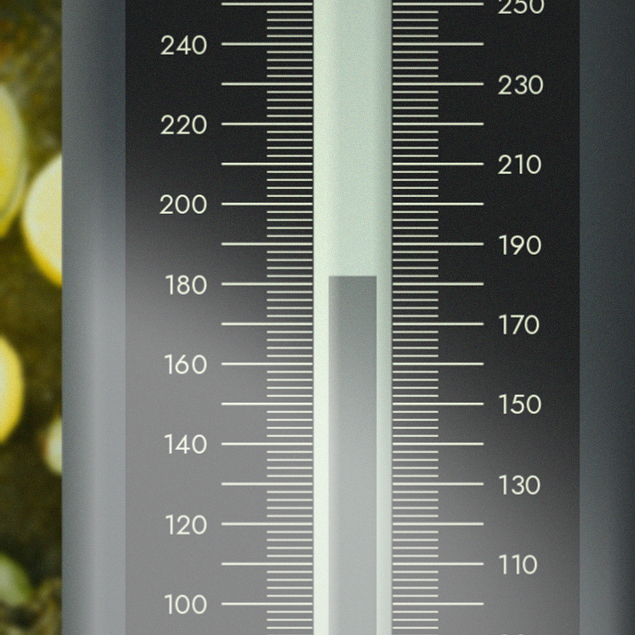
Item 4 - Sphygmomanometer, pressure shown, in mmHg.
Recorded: 182 mmHg
